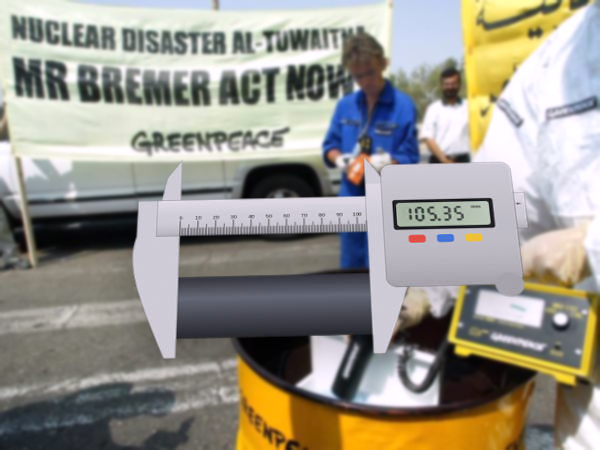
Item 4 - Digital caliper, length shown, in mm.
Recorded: 105.35 mm
